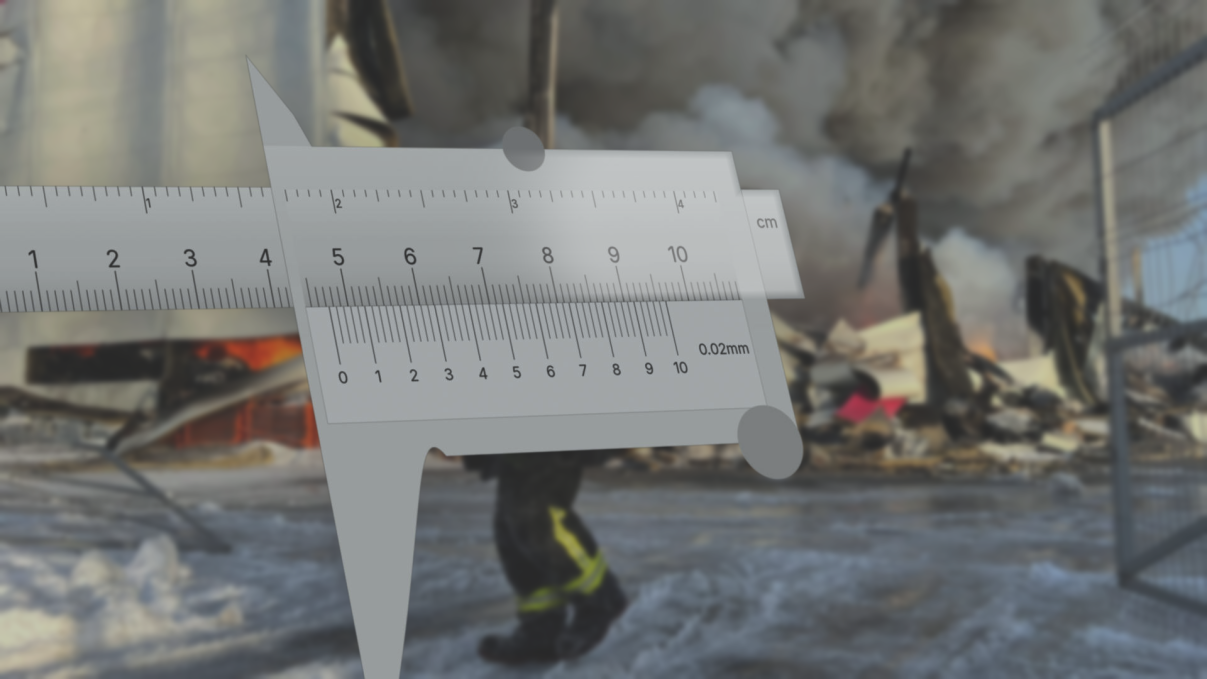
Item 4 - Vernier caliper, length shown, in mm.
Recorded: 47.4 mm
